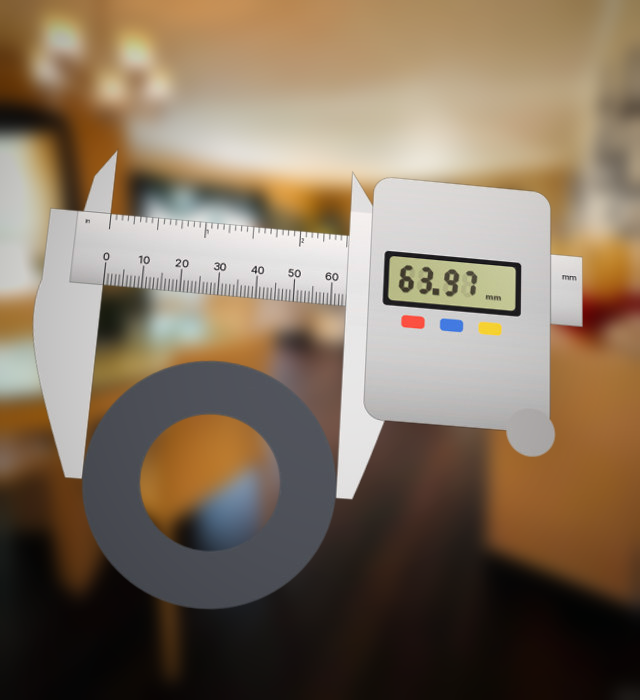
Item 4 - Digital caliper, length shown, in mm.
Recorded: 63.97 mm
